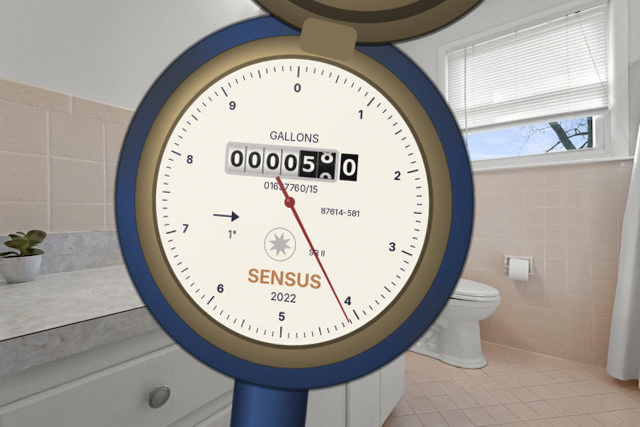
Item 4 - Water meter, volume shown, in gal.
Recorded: 584.1 gal
